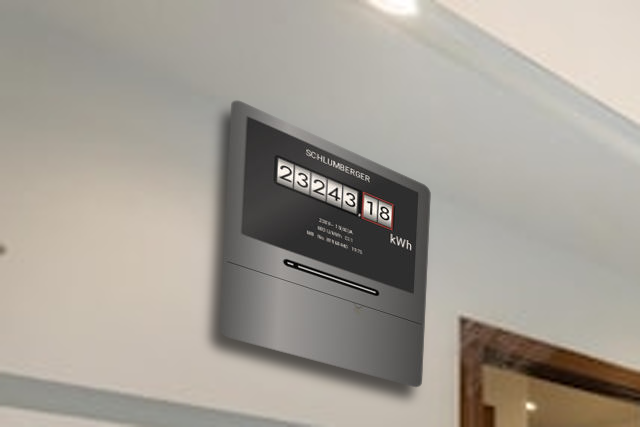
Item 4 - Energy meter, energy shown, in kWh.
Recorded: 23243.18 kWh
